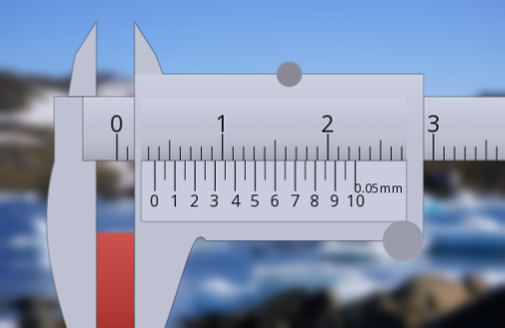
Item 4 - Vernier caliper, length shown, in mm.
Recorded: 3.6 mm
